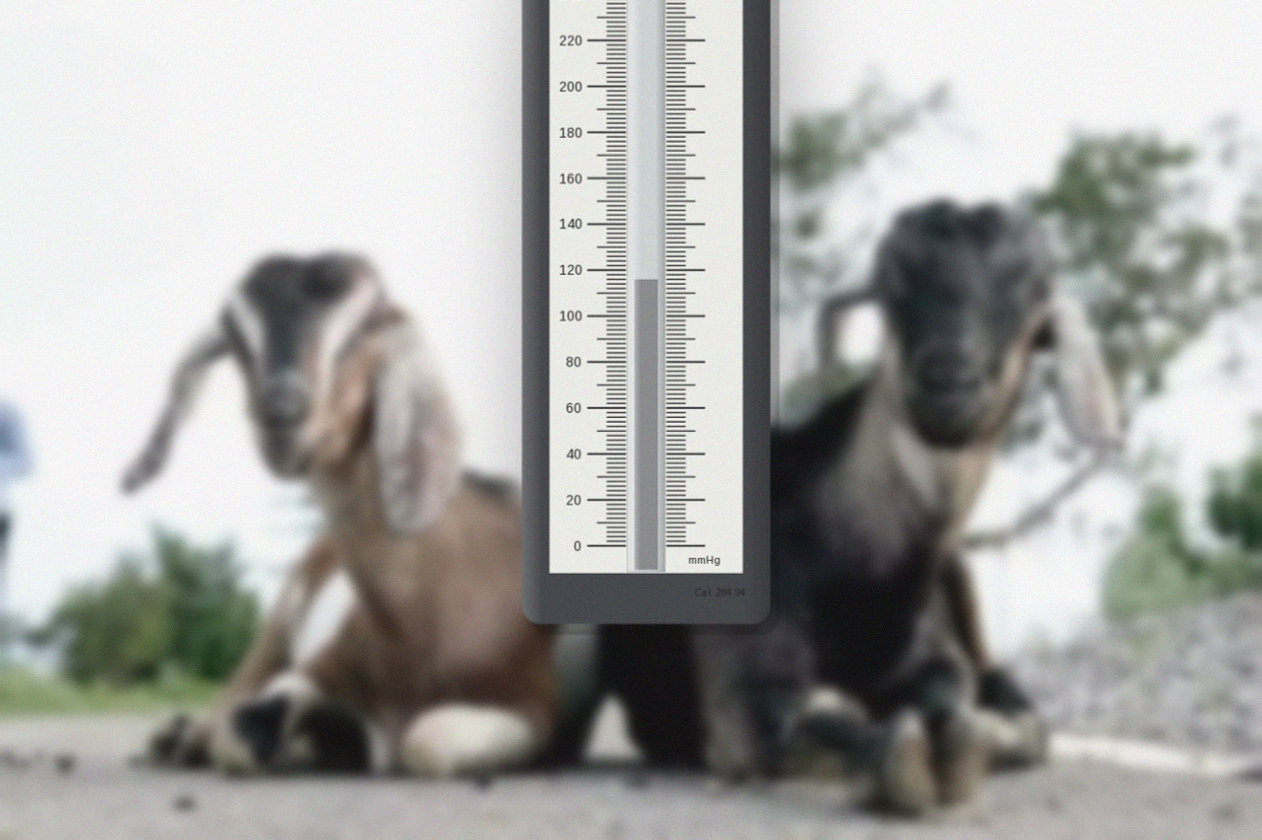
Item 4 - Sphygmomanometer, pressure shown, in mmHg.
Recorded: 116 mmHg
